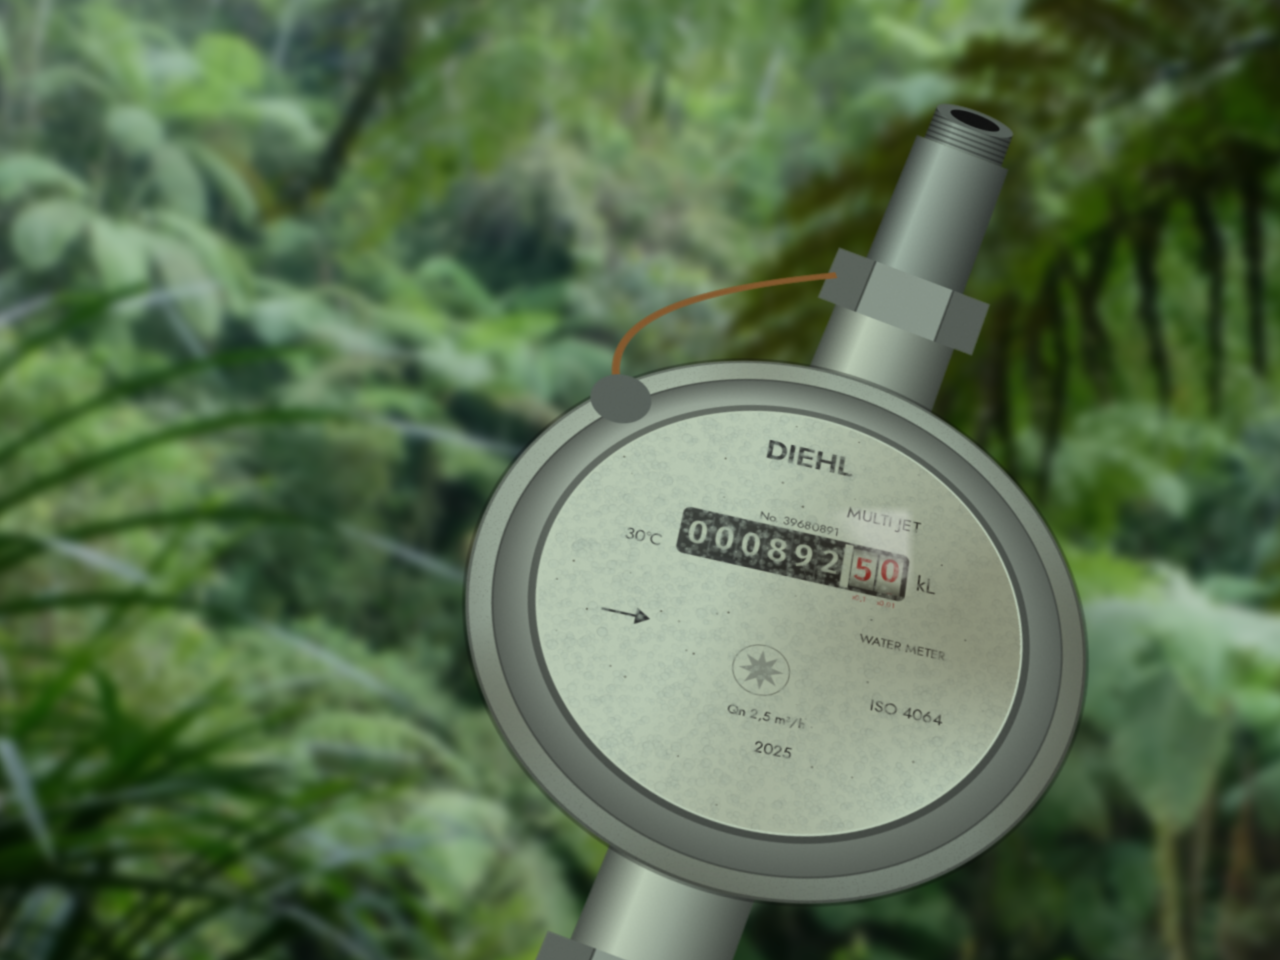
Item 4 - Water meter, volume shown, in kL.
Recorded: 892.50 kL
